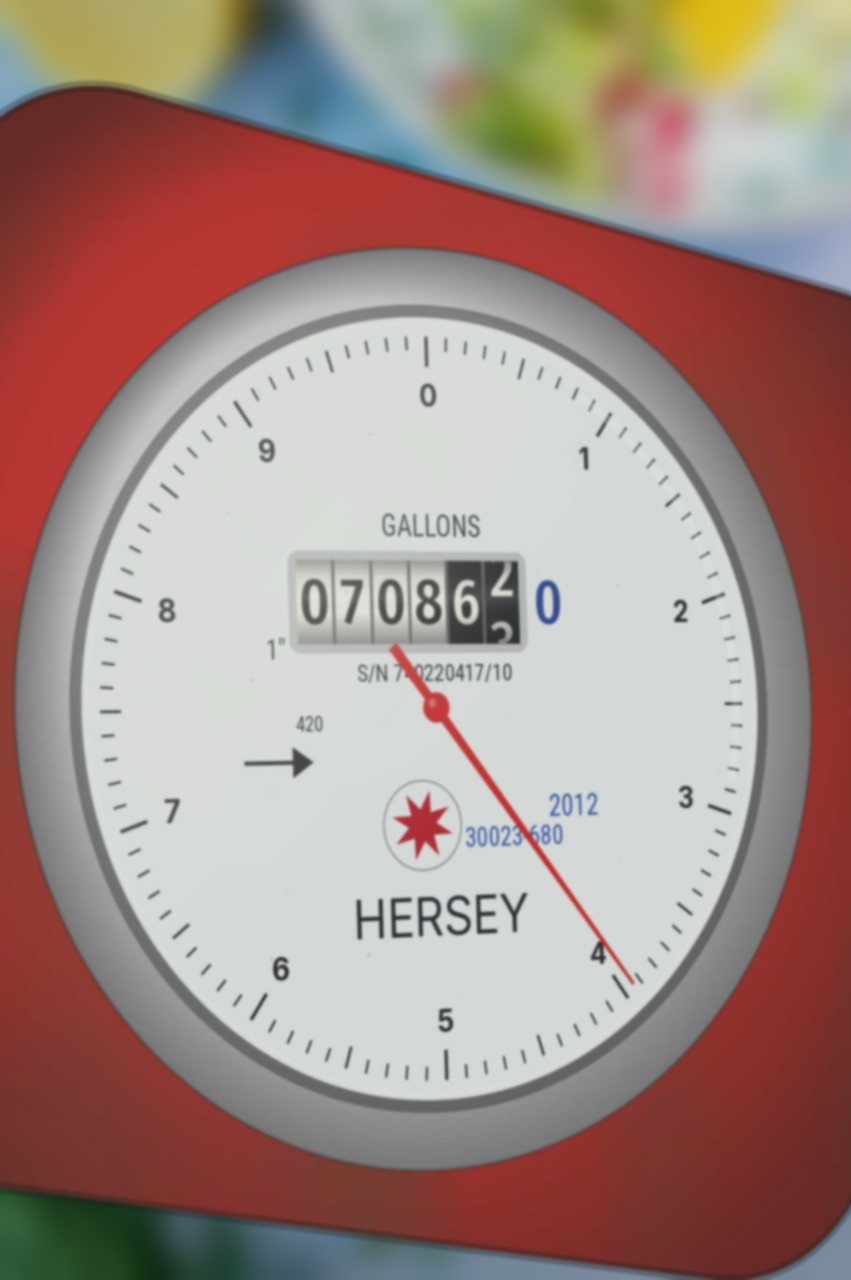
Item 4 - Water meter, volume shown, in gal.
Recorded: 708623.9 gal
